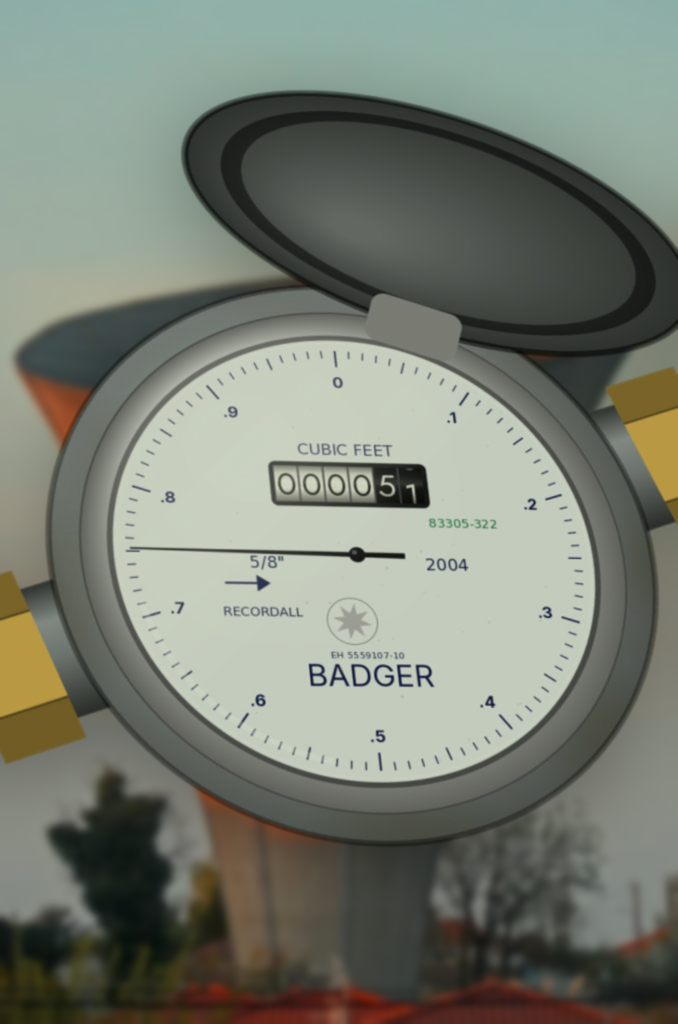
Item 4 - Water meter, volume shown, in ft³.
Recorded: 50.75 ft³
